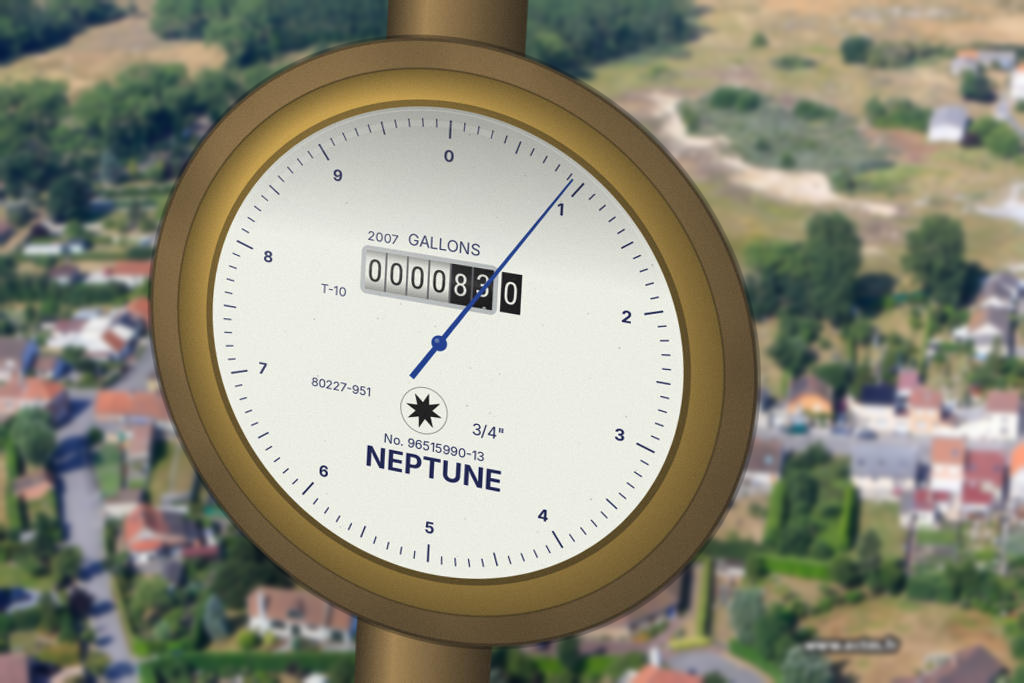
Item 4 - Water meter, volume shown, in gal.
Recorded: 830.9 gal
